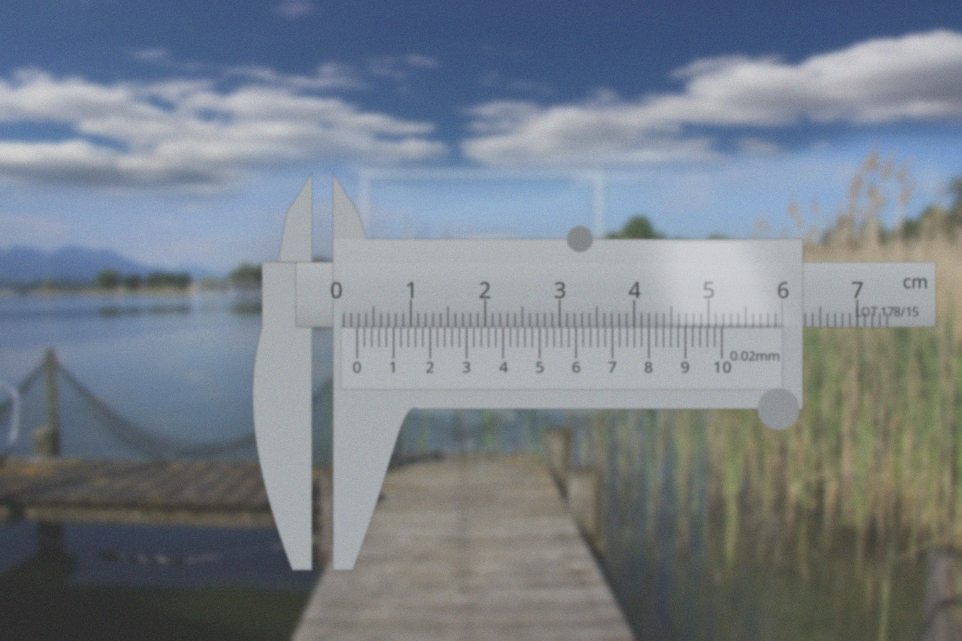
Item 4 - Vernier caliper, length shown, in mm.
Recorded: 2.8 mm
